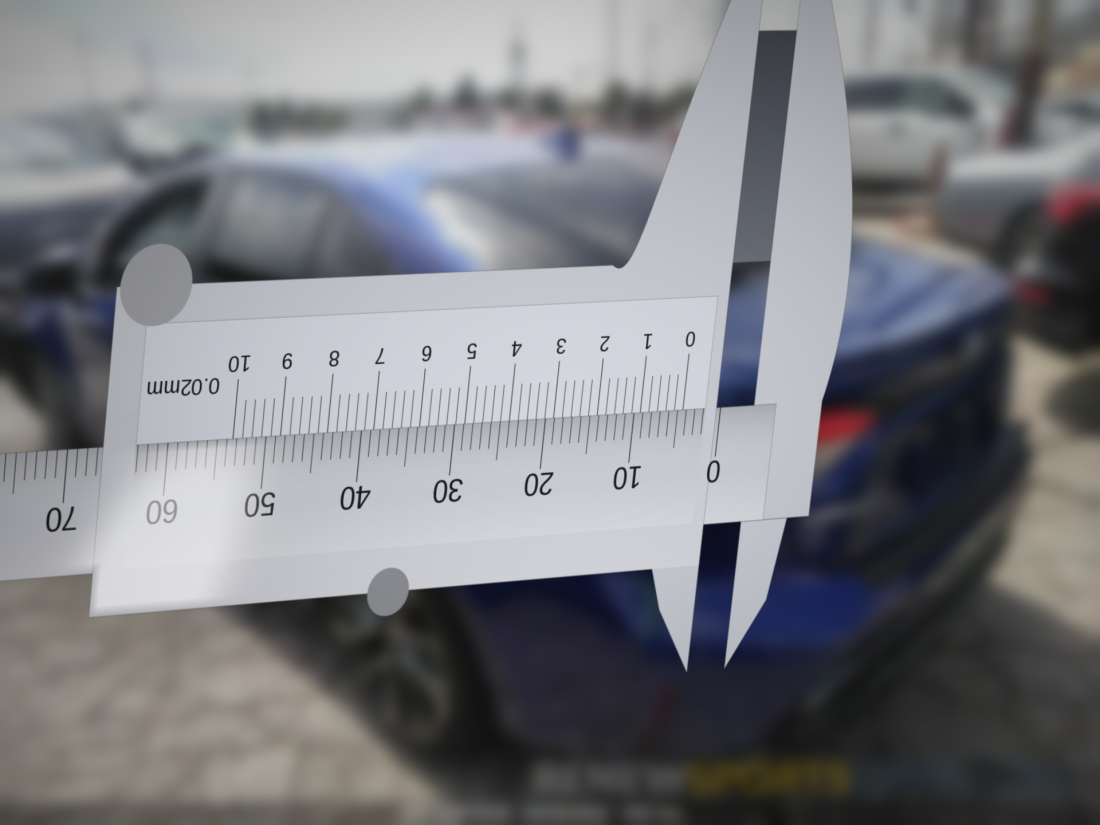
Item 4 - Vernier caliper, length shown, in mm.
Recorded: 4.4 mm
